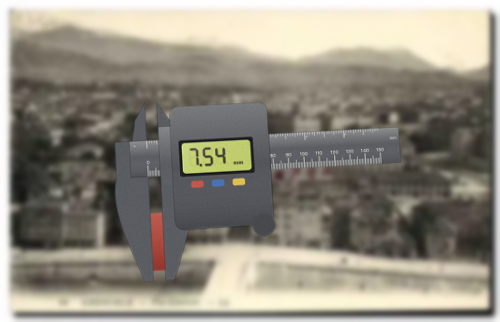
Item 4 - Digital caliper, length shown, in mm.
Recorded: 7.54 mm
